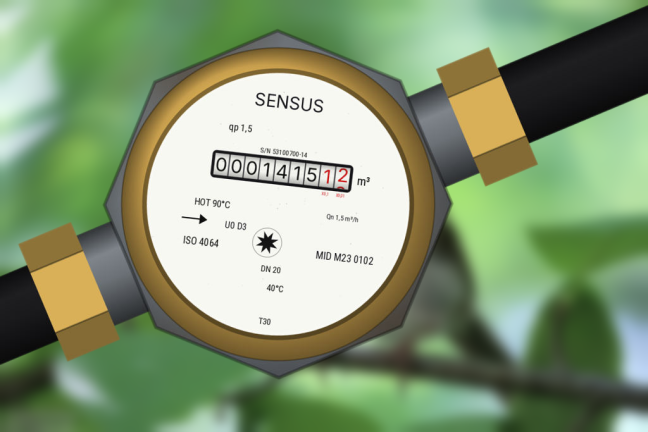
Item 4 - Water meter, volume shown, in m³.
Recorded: 1415.12 m³
